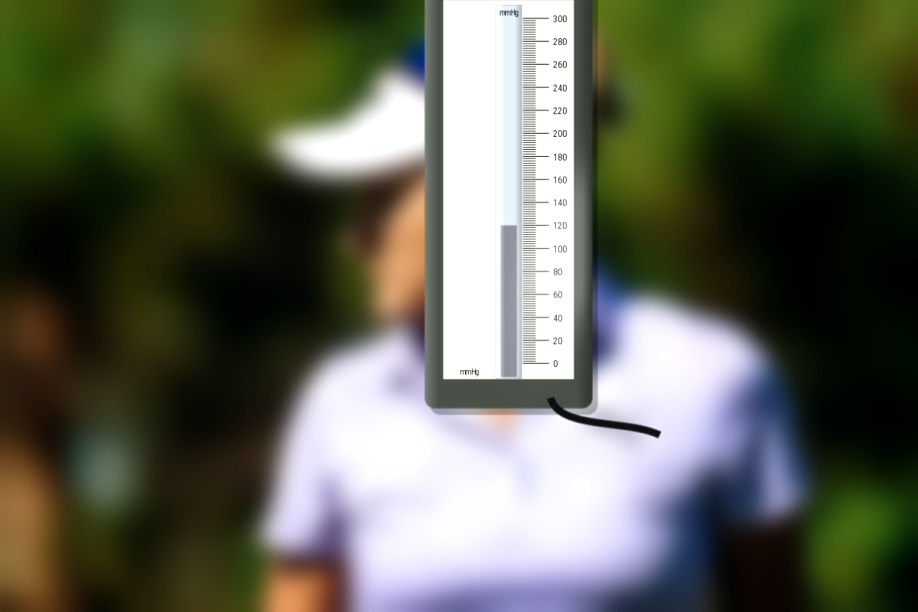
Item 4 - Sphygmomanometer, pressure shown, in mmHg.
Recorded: 120 mmHg
